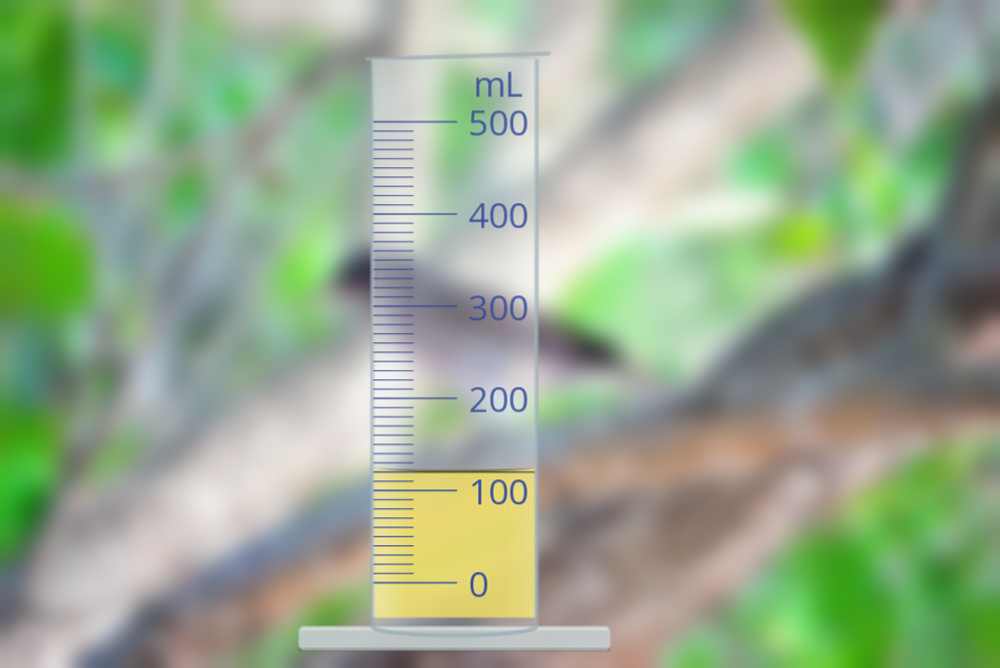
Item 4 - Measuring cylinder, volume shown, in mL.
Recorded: 120 mL
